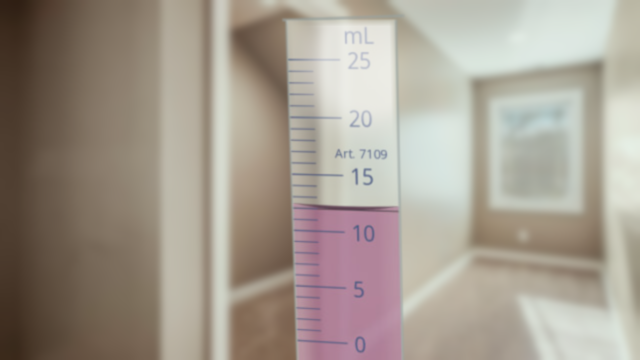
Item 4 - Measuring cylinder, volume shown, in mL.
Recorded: 12 mL
